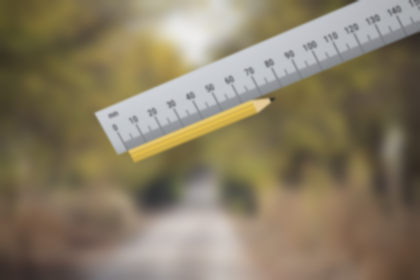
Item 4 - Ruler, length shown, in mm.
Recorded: 75 mm
